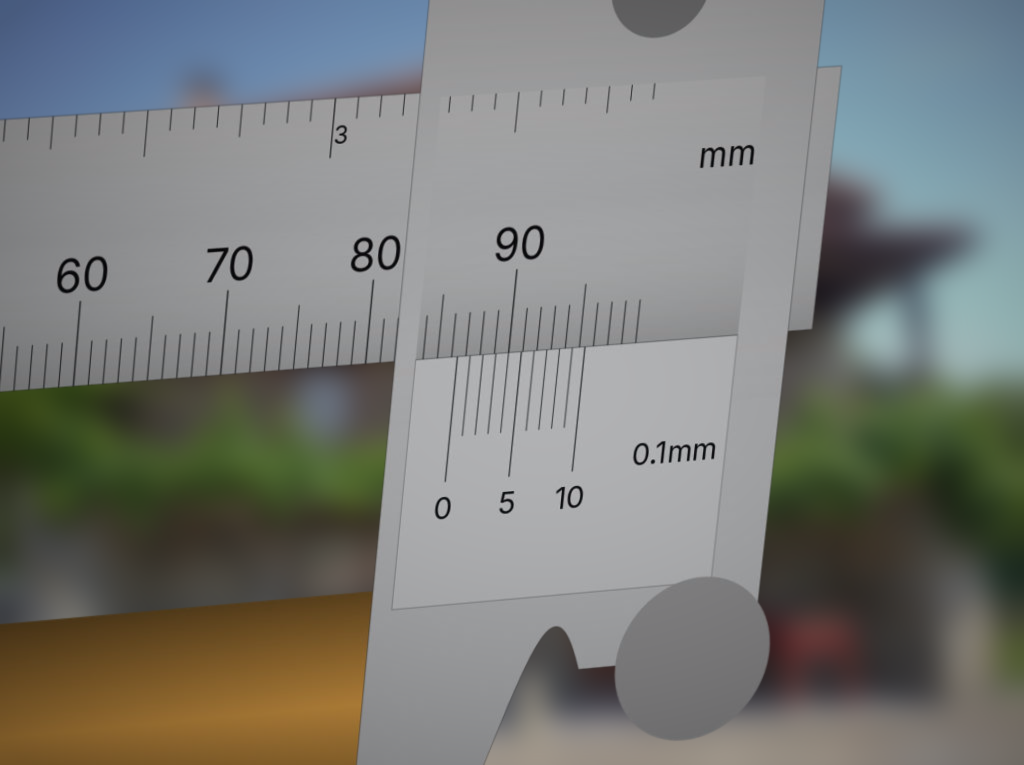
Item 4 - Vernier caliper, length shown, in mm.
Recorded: 86.4 mm
